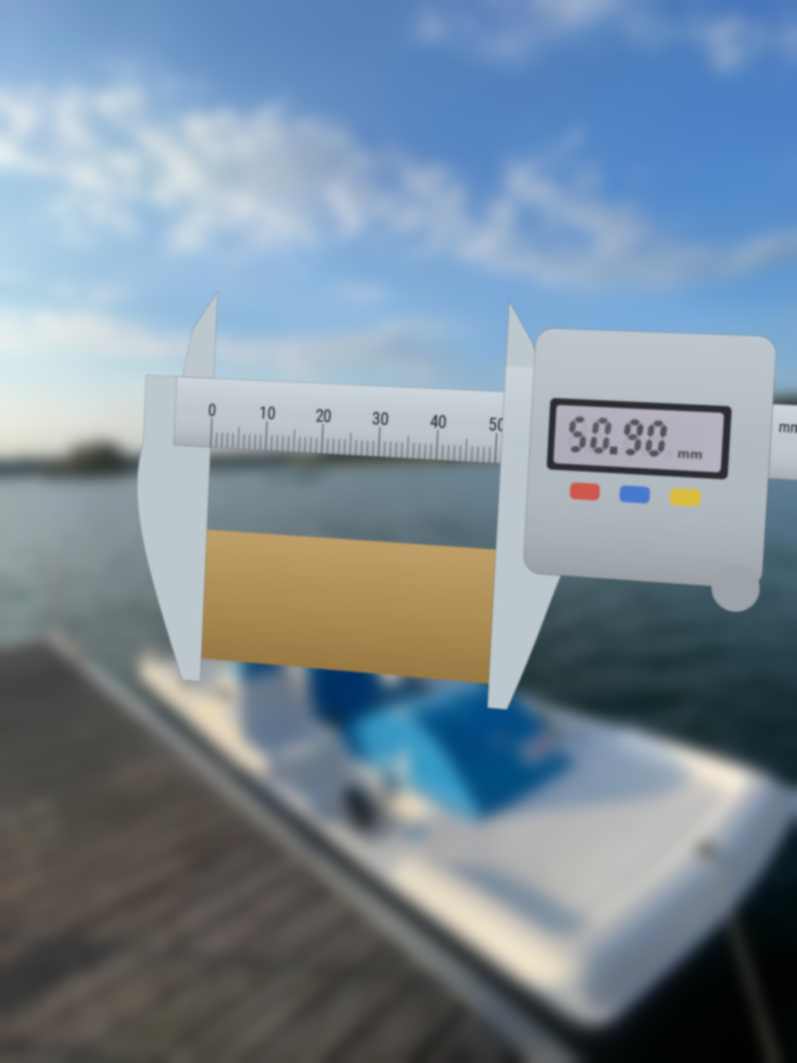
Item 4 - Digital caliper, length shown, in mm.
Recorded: 50.90 mm
